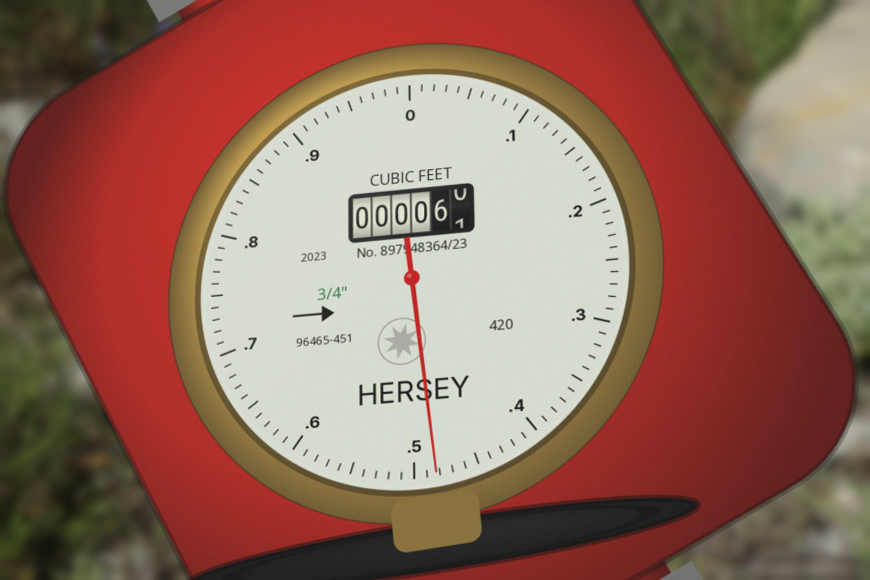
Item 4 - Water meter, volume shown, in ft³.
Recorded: 60.48 ft³
